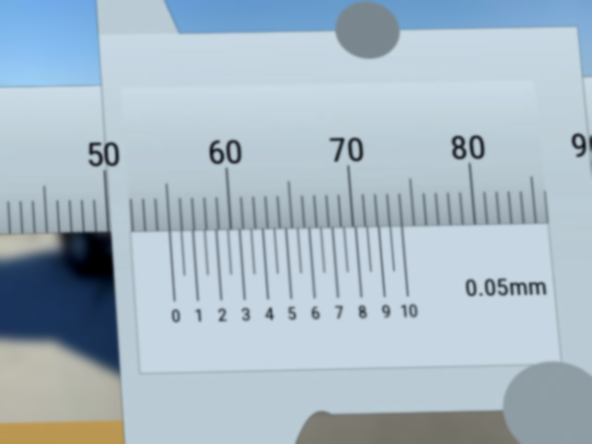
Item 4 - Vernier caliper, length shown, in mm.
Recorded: 55.0 mm
